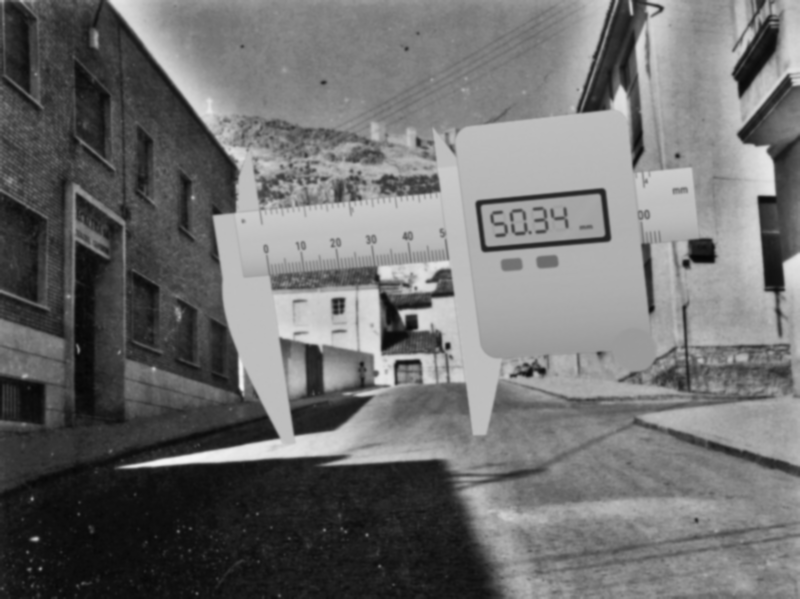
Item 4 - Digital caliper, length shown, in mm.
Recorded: 50.34 mm
